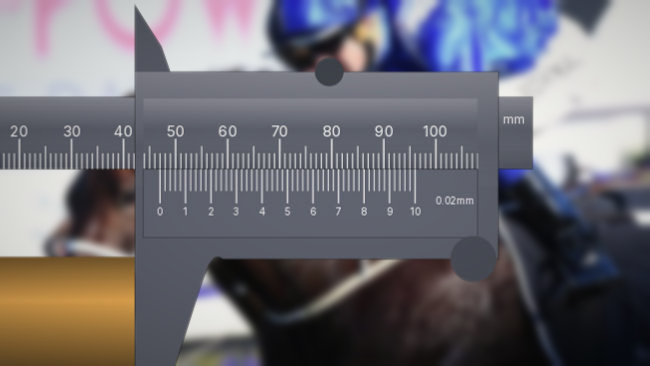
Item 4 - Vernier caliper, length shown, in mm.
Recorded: 47.0 mm
